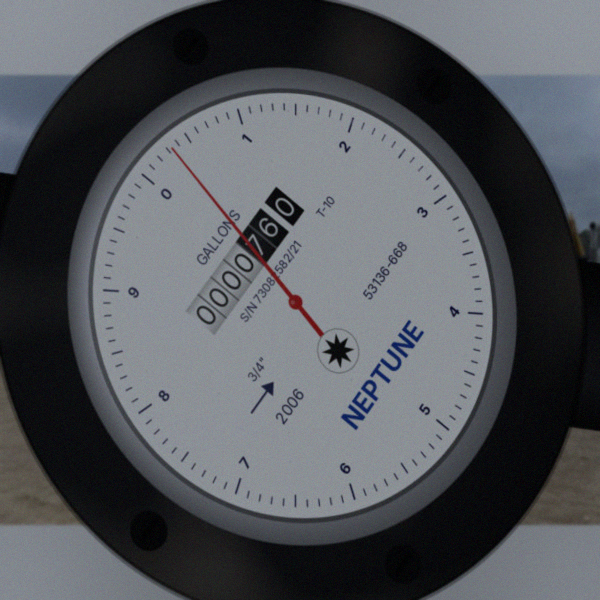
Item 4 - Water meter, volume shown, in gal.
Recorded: 760.3 gal
